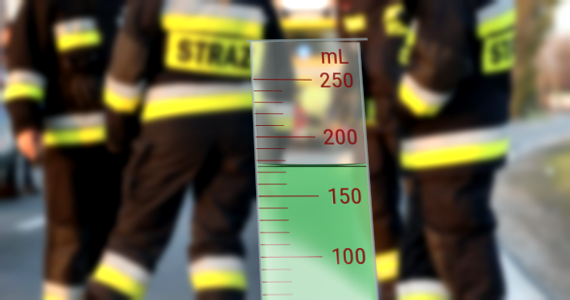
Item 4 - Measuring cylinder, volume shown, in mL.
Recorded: 175 mL
